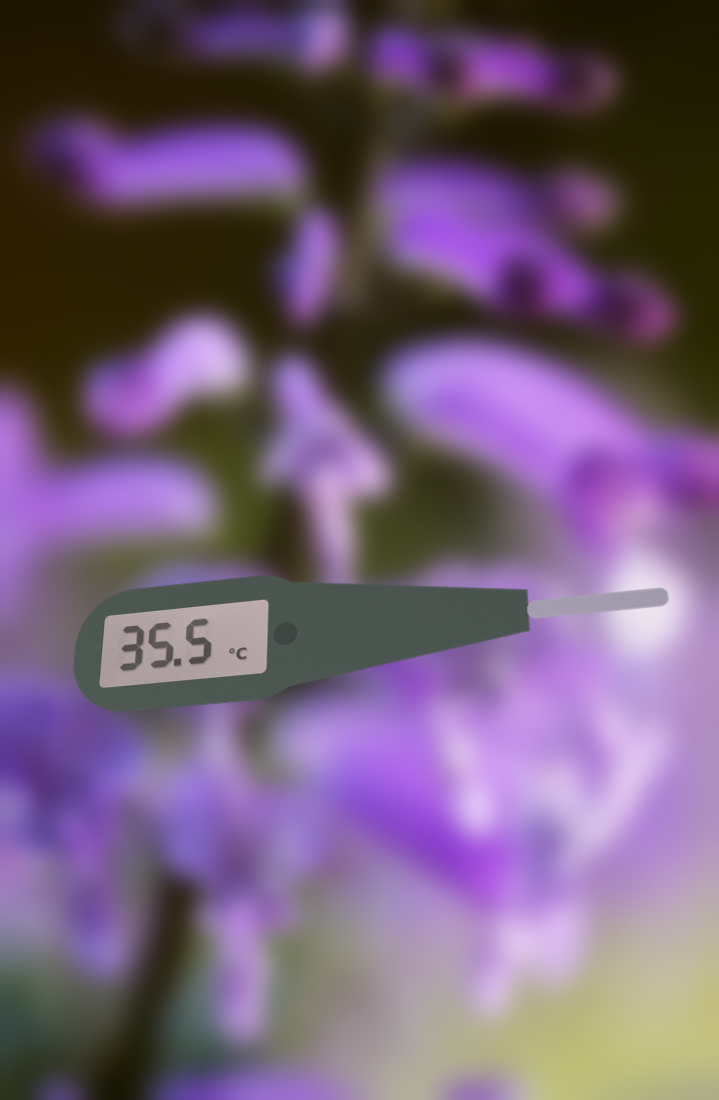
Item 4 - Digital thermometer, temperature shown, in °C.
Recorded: 35.5 °C
